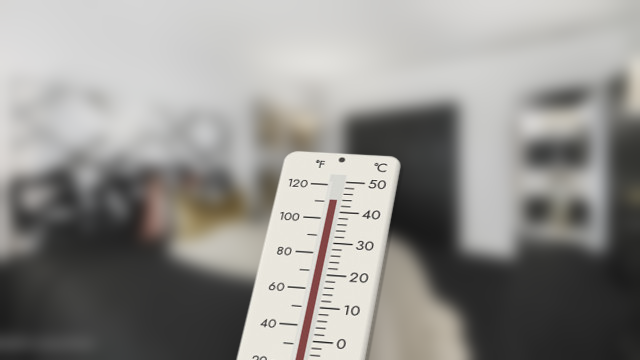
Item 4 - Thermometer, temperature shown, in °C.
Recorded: 44 °C
